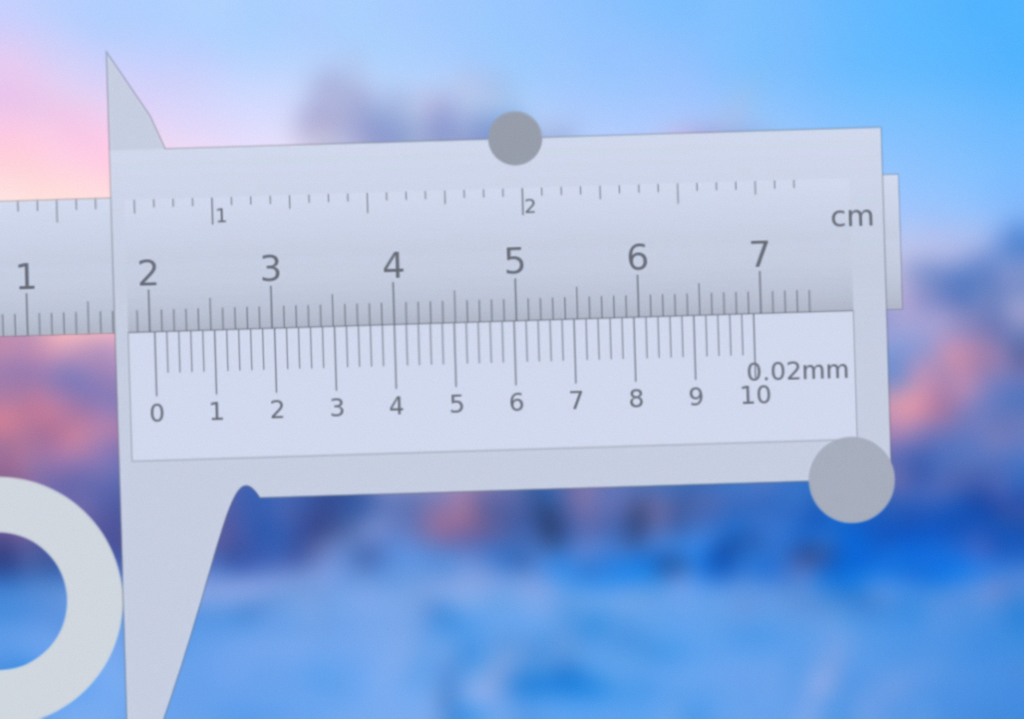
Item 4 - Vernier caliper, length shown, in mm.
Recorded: 20.4 mm
